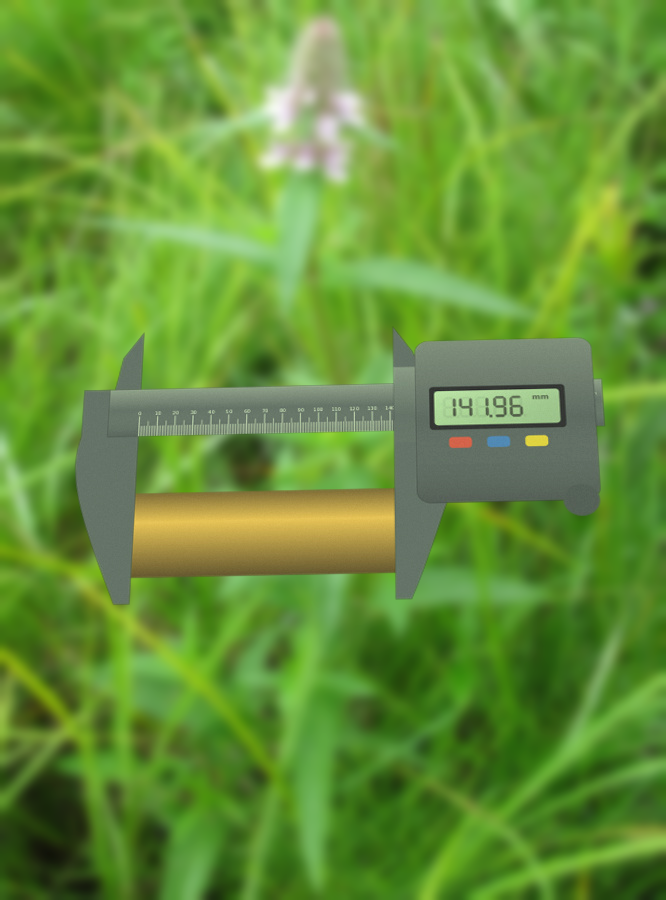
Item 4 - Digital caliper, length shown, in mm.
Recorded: 141.96 mm
